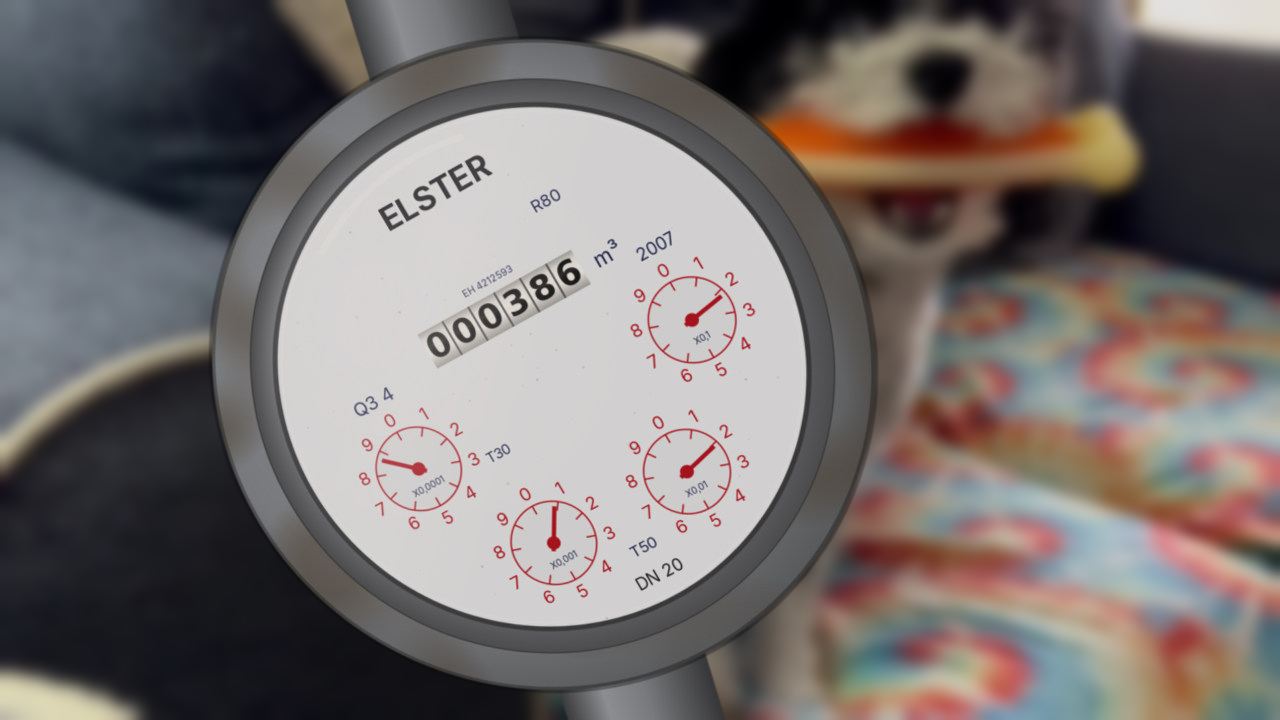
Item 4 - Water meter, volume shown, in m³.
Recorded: 386.2208 m³
